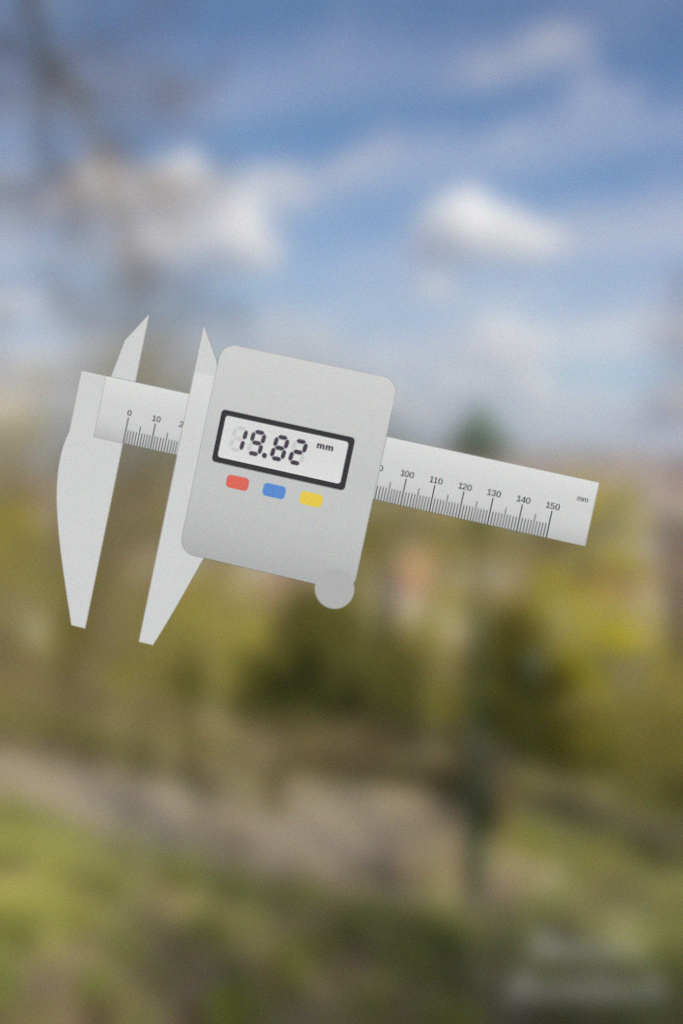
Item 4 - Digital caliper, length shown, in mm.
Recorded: 19.82 mm
